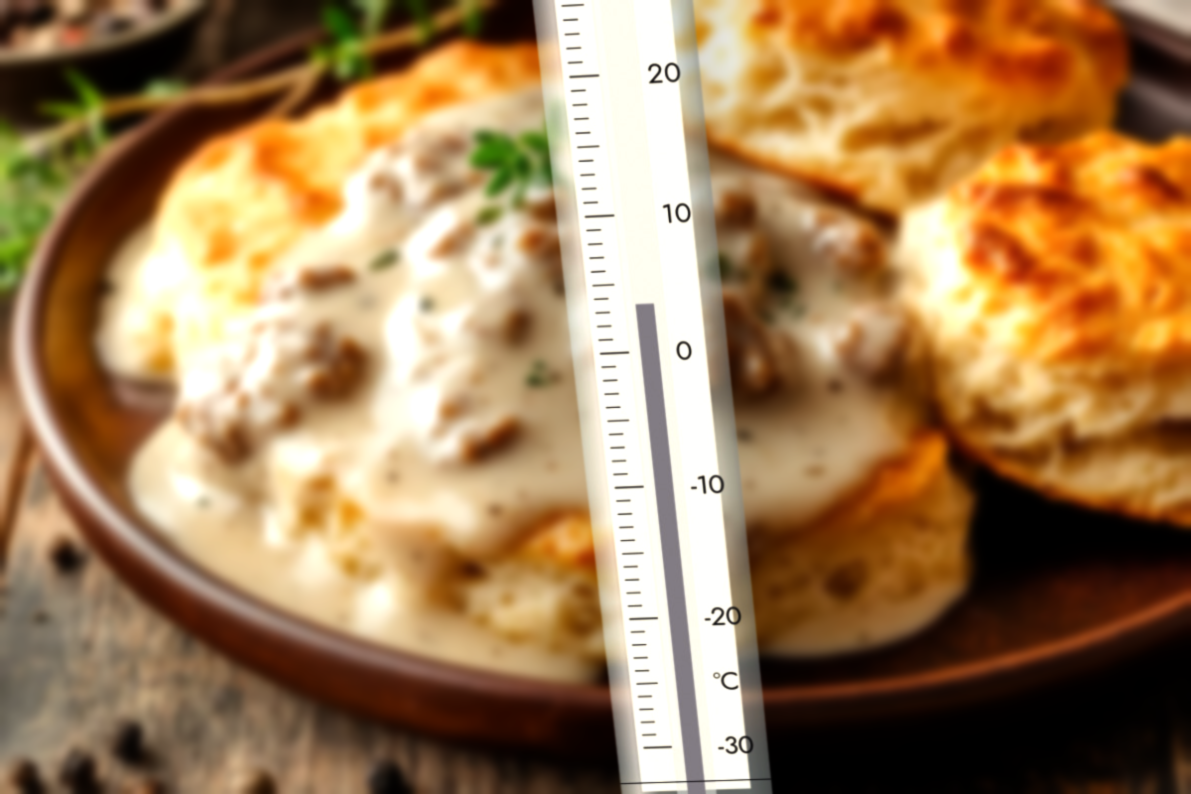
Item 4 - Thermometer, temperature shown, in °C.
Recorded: 3.5 °C
